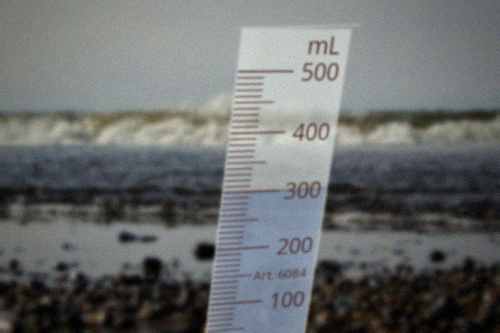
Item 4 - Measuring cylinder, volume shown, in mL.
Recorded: 300 mL
